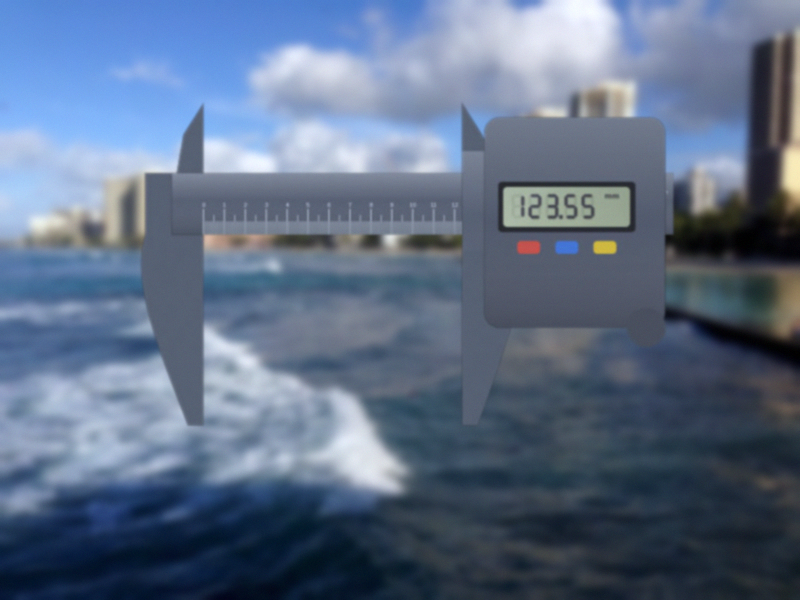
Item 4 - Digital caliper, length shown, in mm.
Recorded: 123.55 mm
